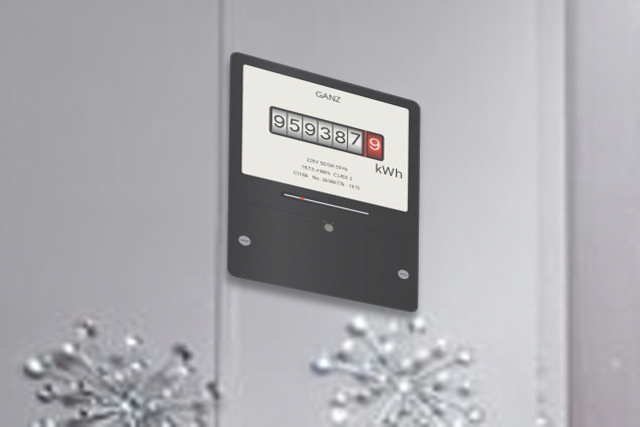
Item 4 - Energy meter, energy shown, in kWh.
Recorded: 959387.9 kWh
